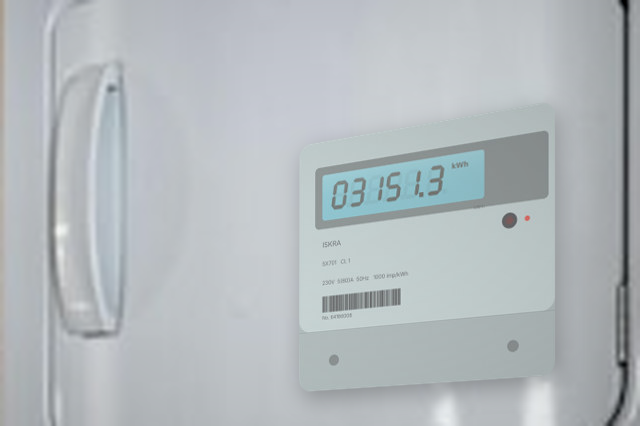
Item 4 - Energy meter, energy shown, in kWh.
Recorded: 3151.3 kWh
